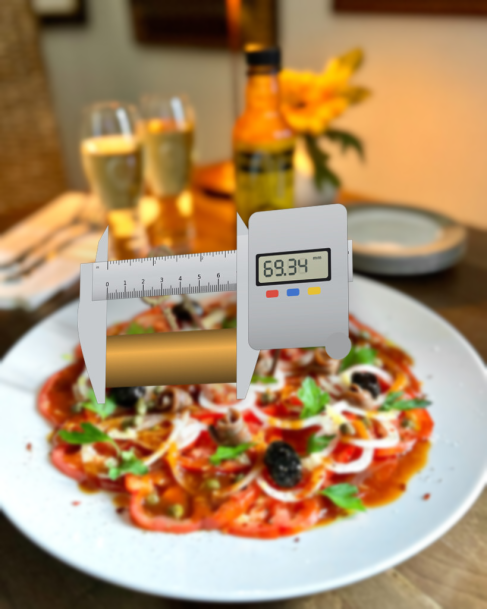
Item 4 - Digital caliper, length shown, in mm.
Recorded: 69.34 mm
